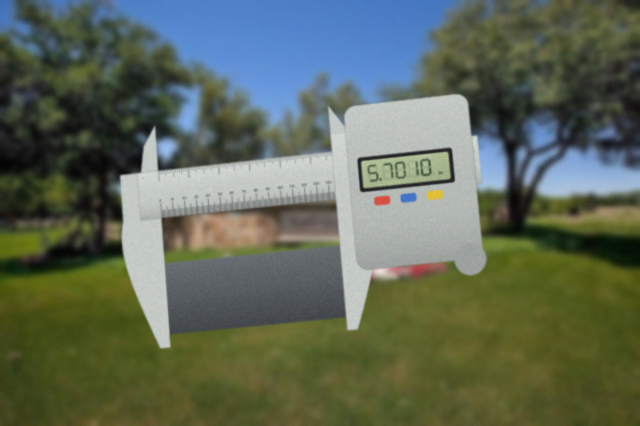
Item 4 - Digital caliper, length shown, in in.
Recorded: 5.7010 in
